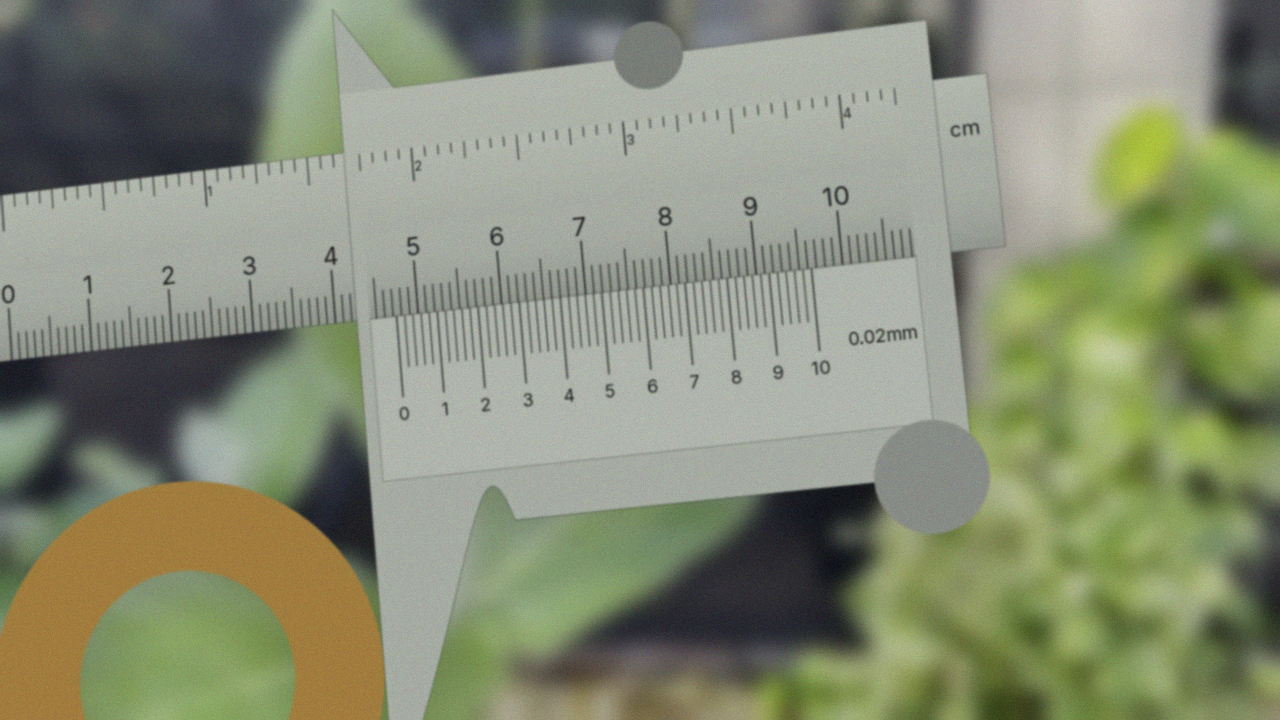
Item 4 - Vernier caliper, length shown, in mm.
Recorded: 47.4 mm
